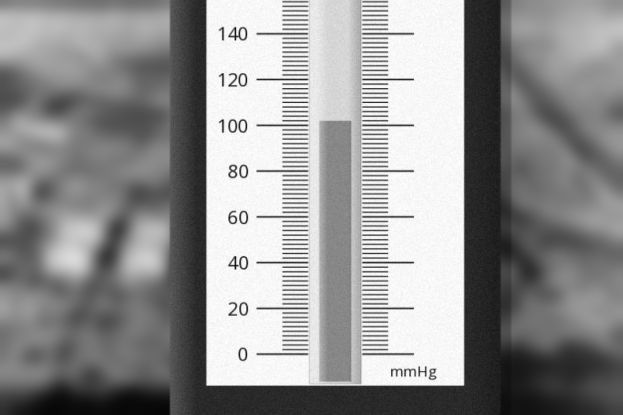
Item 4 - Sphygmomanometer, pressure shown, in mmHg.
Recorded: 102 mmHg
